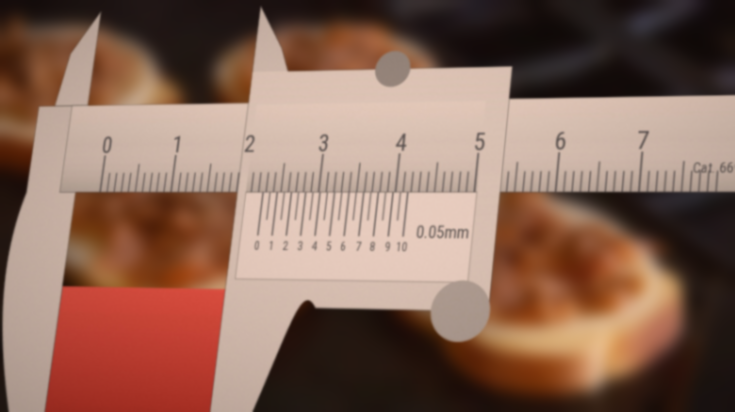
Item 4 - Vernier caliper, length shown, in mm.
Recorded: 22.6 mm
